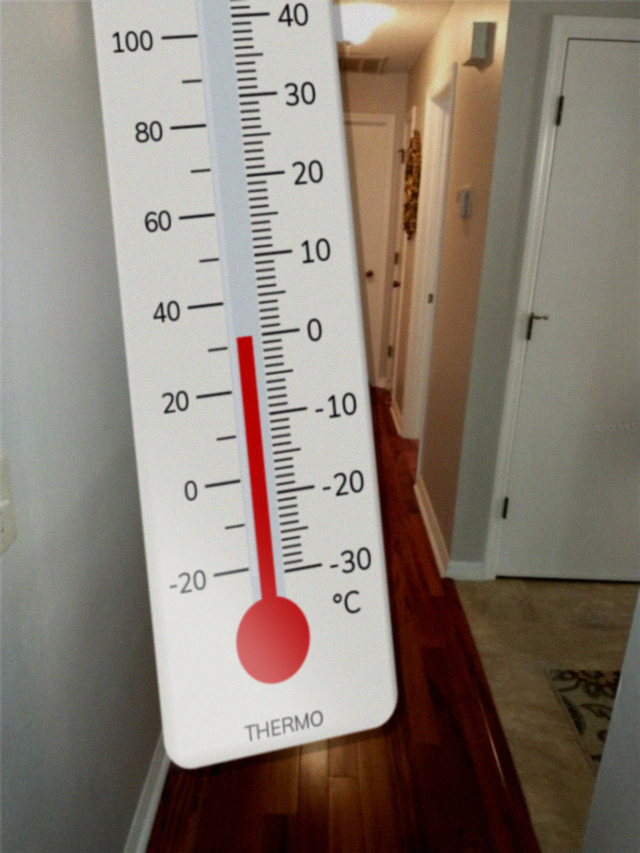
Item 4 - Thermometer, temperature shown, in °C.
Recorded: 0 °C
